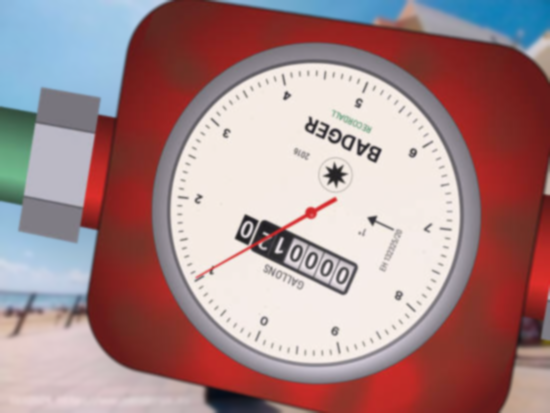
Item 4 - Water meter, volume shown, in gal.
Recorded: 121.0 gal
